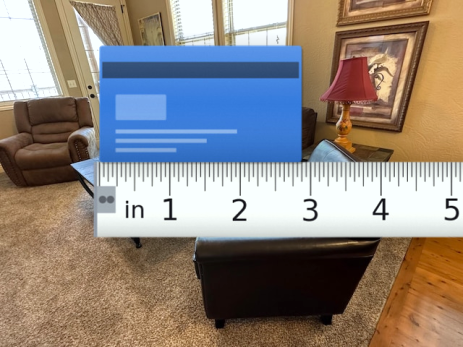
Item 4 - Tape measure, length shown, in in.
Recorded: 2.875 in
